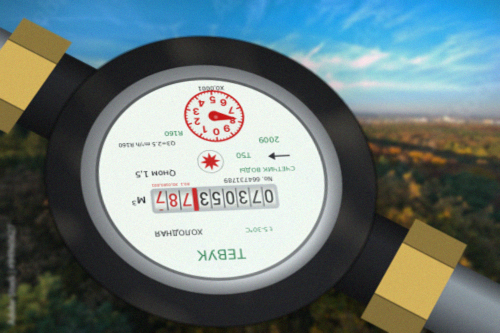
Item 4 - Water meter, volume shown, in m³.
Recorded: 73053.7867 m³
